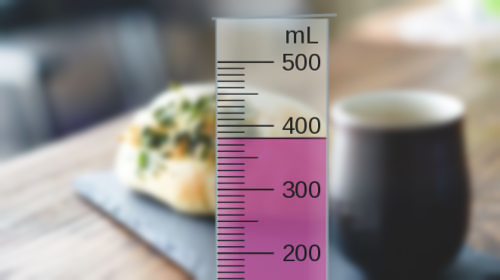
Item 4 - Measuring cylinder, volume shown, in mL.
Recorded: 380 mL
